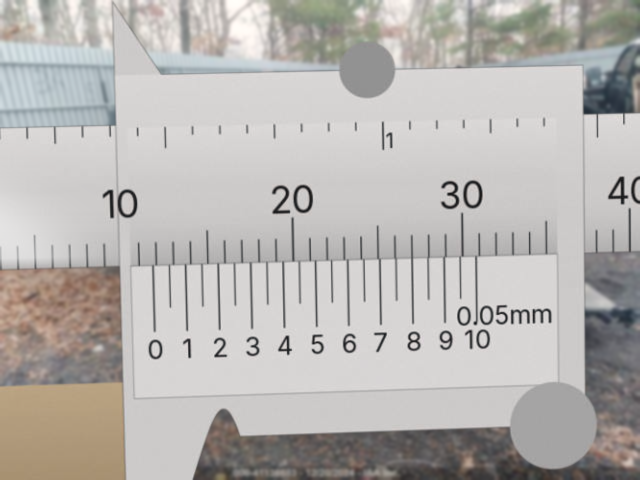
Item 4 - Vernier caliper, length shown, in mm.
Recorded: 11.8 mm
